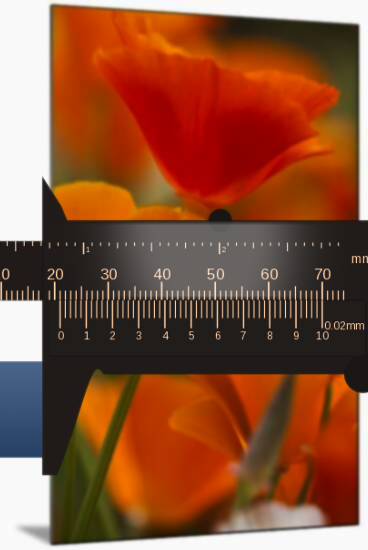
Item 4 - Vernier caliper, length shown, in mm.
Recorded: 21.0 mm
